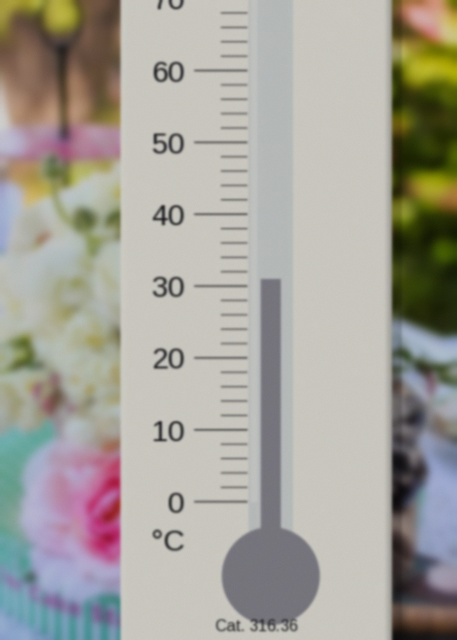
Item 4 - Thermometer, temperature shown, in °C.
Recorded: 31 °C
